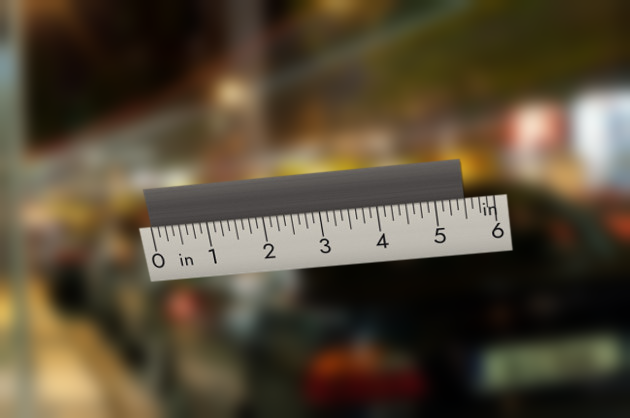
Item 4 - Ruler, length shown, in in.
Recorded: 5.5 in
